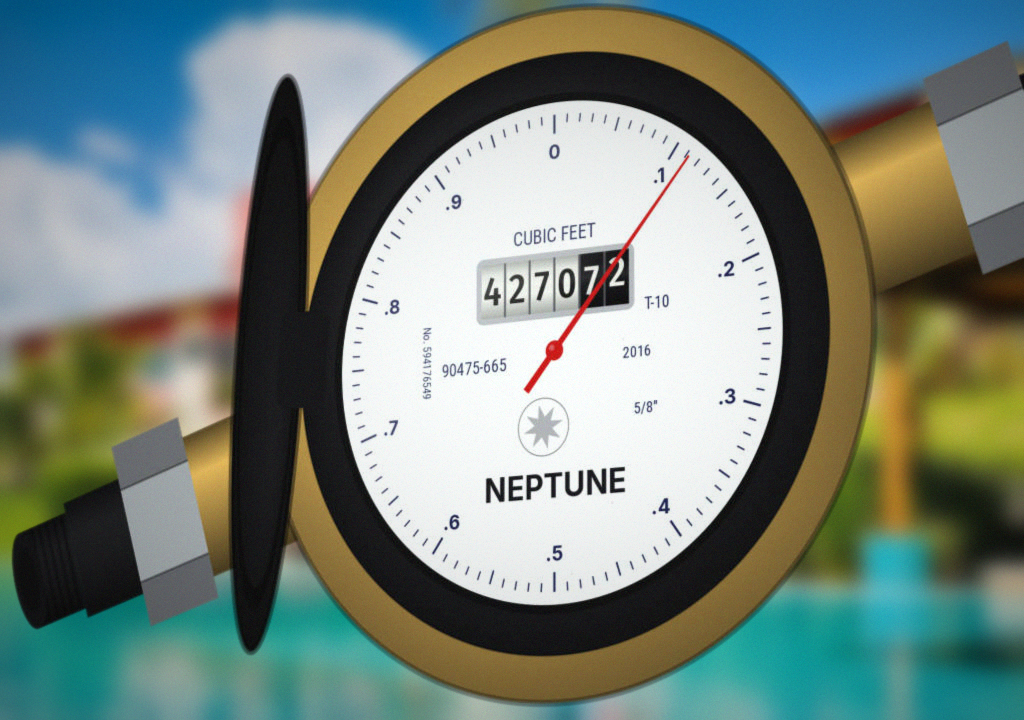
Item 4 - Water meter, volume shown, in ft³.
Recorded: 427072.11 ft³
